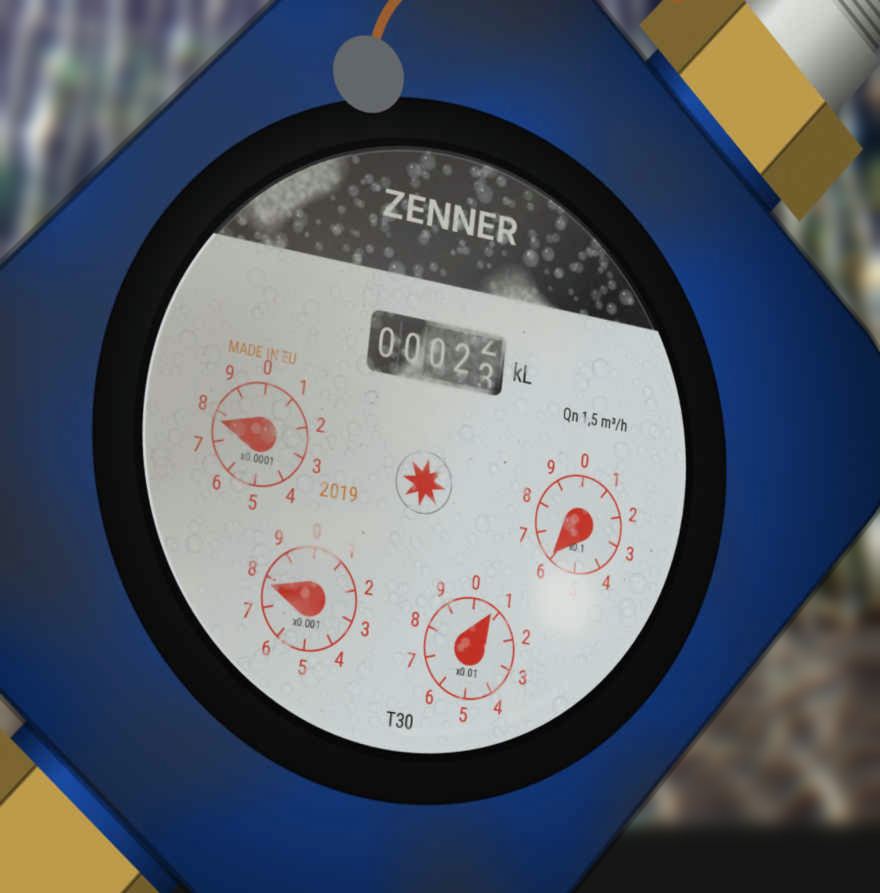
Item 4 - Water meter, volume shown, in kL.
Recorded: 22.6077 kL
